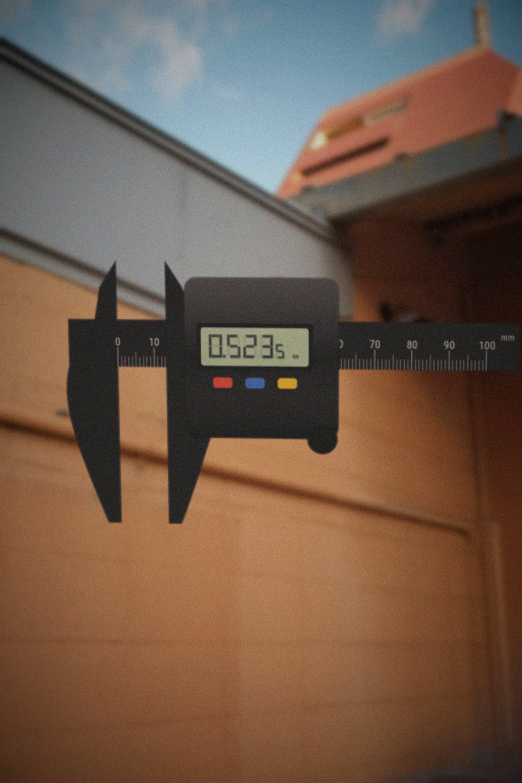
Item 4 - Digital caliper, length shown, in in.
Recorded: 0.5235 in
